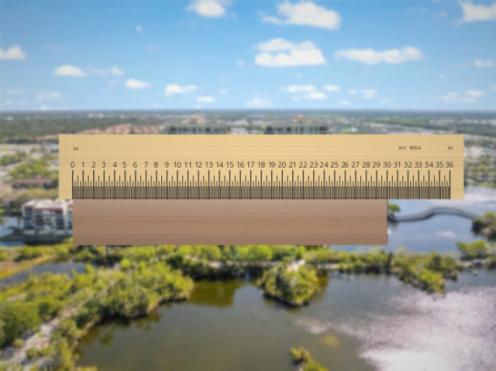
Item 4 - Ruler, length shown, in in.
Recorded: 30 in
